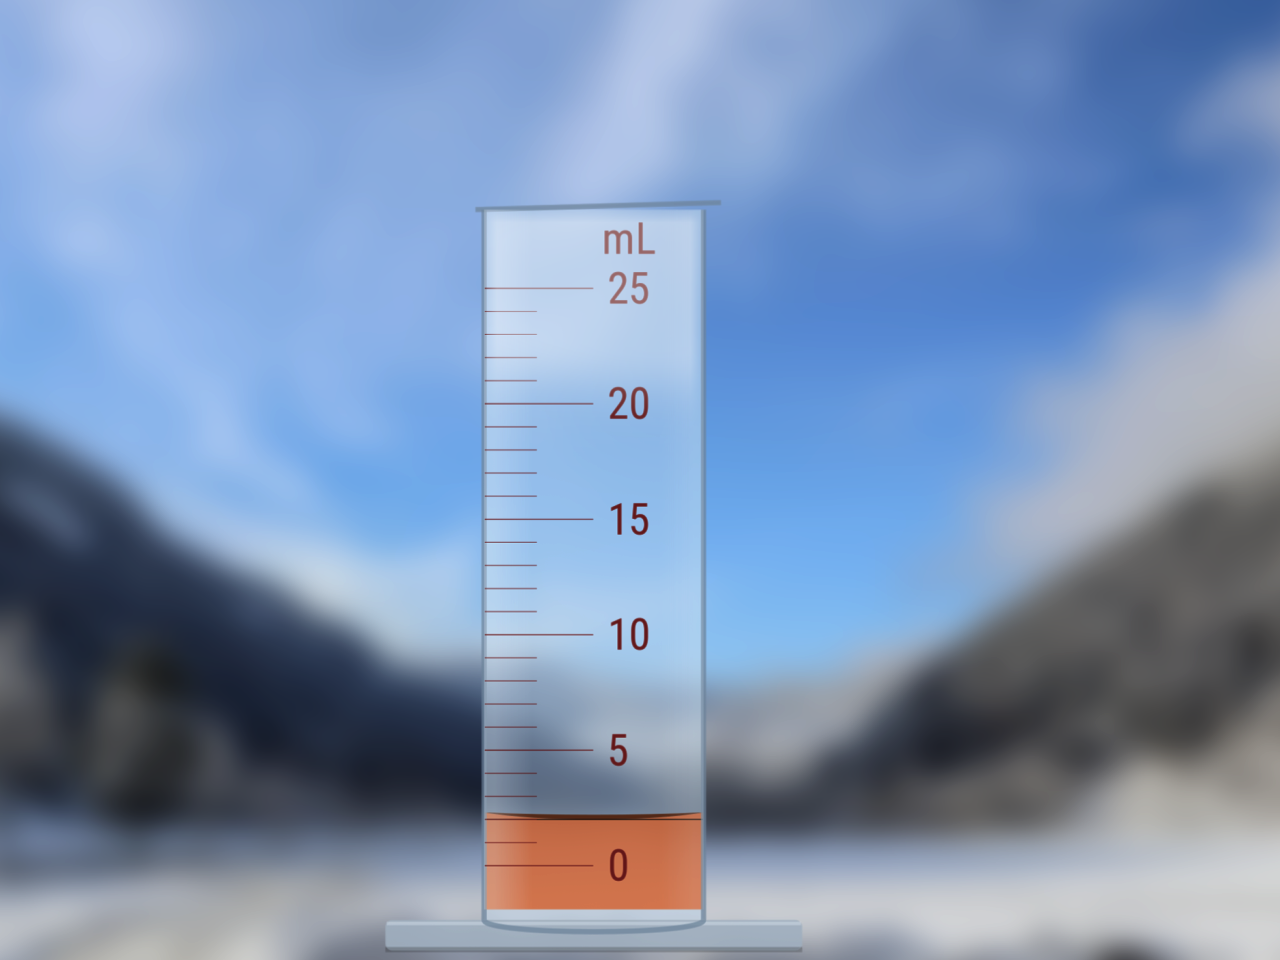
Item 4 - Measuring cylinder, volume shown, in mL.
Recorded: 2 mL
